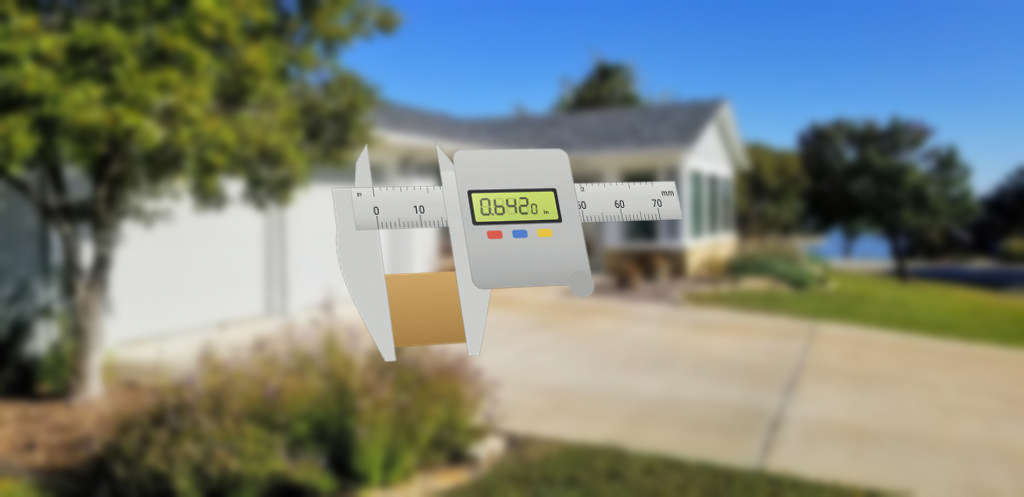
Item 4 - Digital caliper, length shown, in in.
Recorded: 0.6420 in
